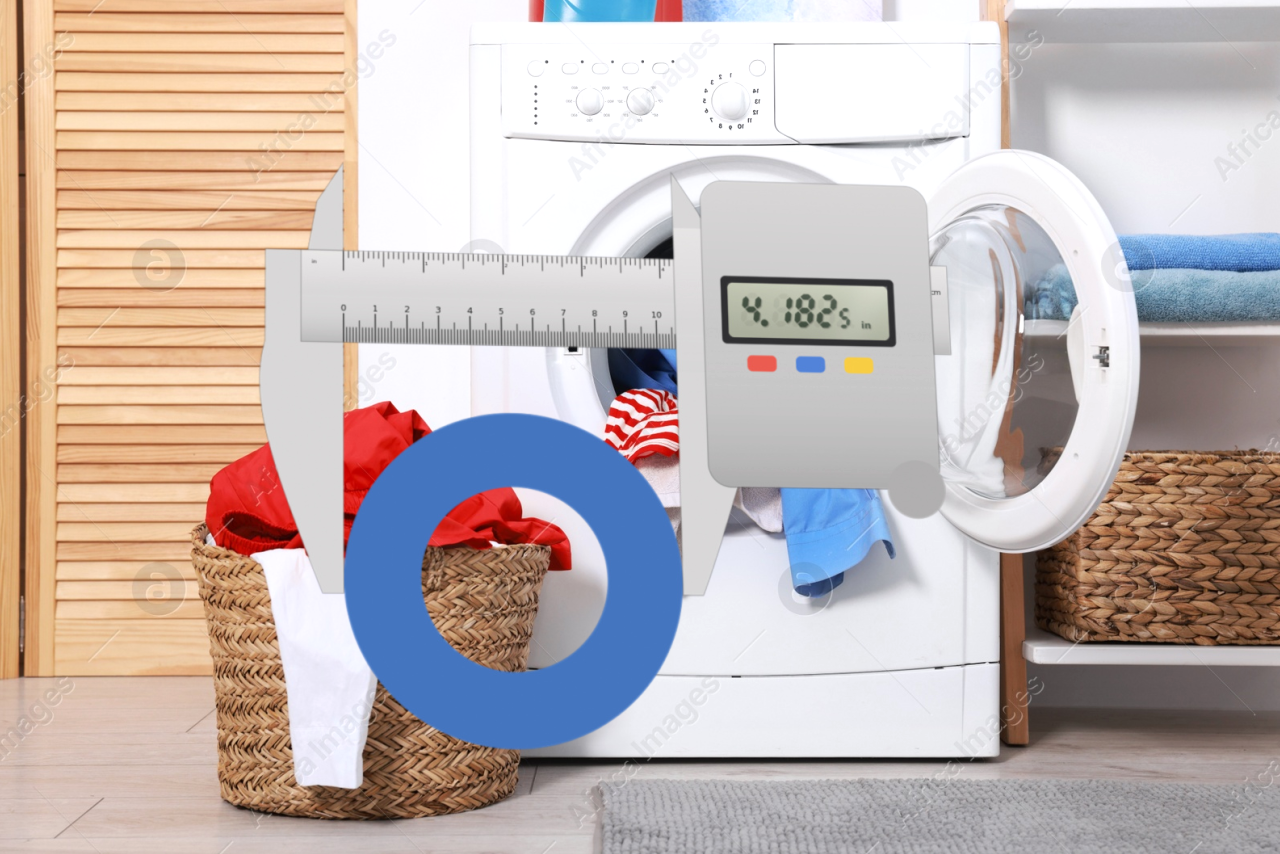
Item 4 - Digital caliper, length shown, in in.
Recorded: 4.1825 in
